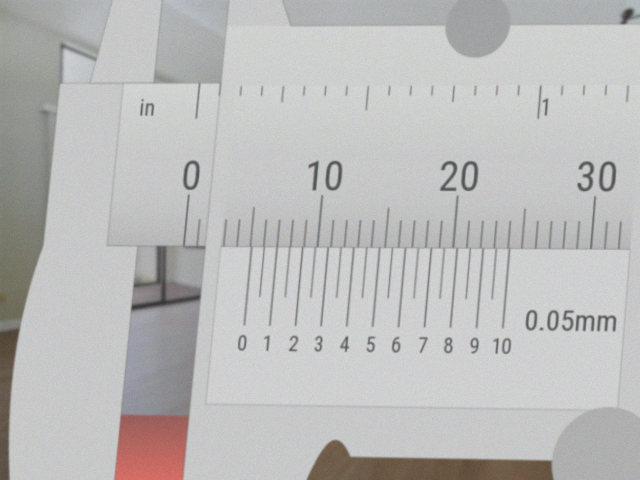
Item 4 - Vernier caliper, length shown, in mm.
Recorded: 5.1 mm
